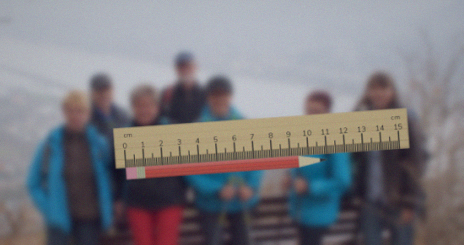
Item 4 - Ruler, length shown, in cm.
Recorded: 11 cm
